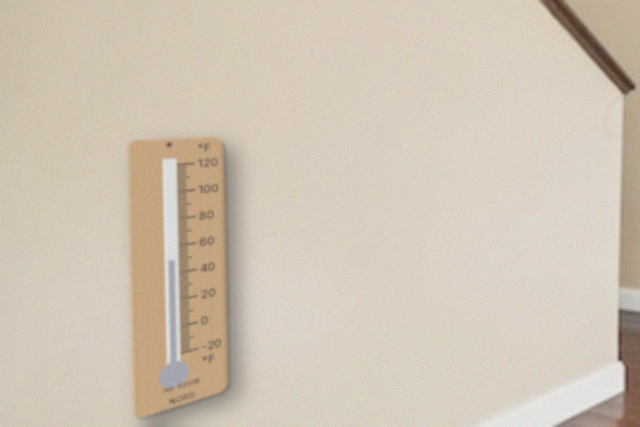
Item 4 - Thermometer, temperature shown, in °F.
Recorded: 50 °F
